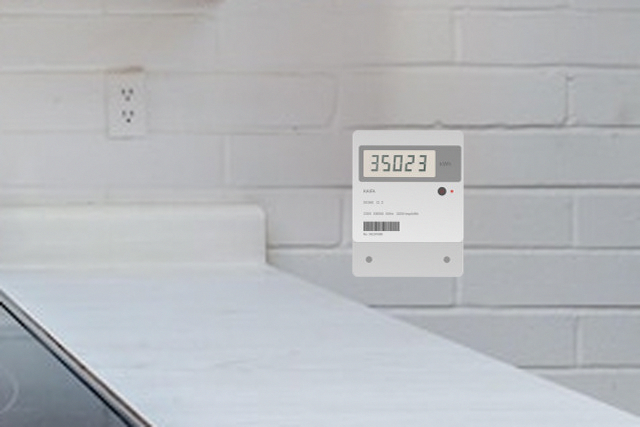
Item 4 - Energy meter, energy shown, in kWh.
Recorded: 35023 kWh
